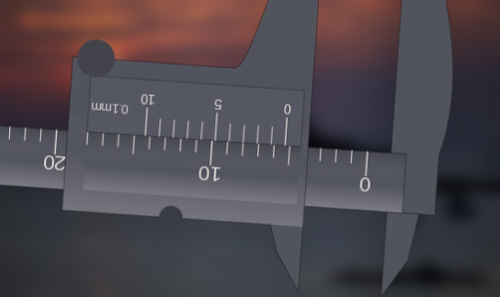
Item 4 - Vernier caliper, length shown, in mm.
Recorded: 5.3 mm
